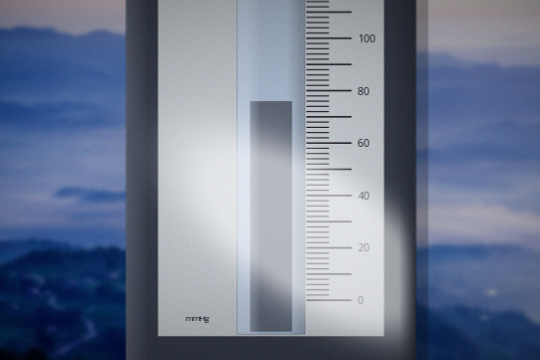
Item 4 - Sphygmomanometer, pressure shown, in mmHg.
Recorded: 76 mmHg
